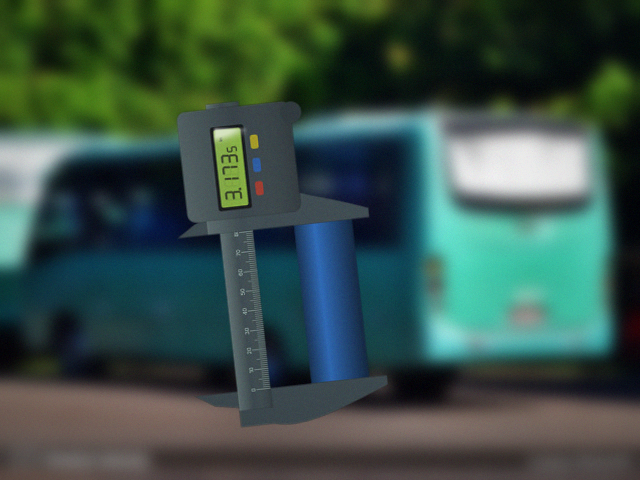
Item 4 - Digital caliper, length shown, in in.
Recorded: 3.1735 in
